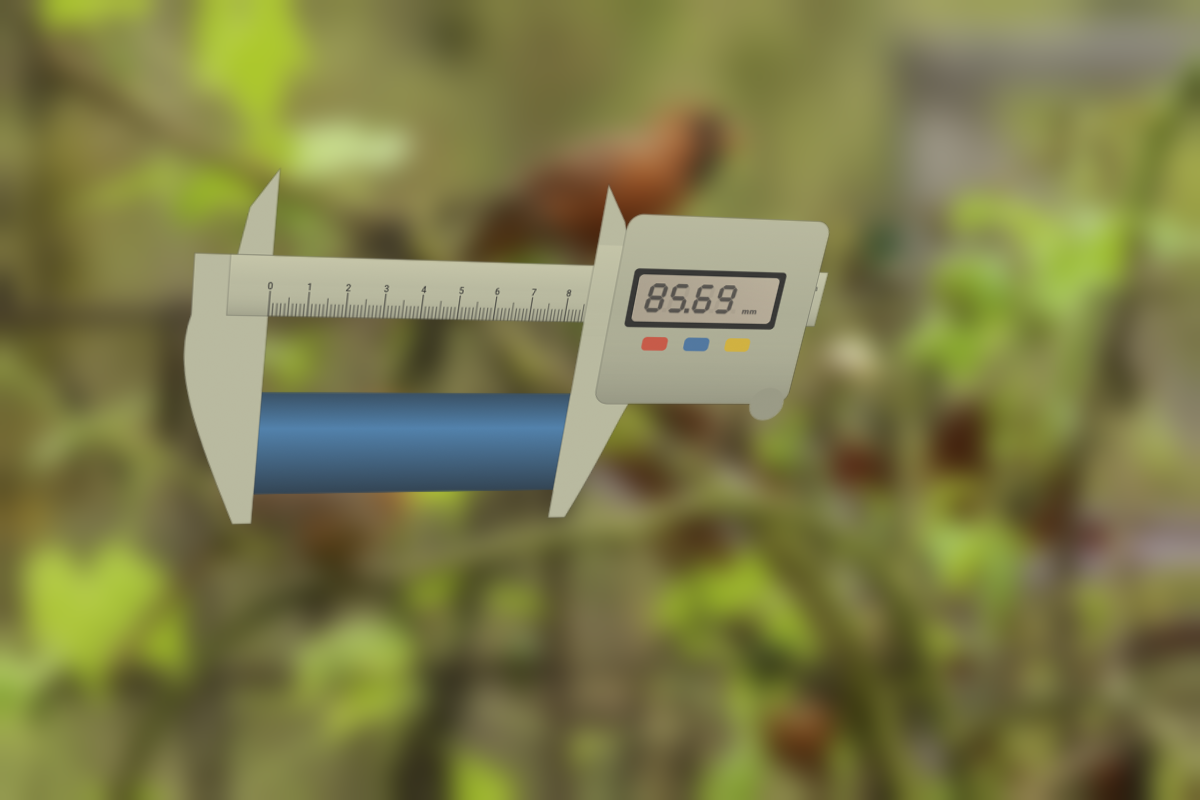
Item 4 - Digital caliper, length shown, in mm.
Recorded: 85.69 mm
